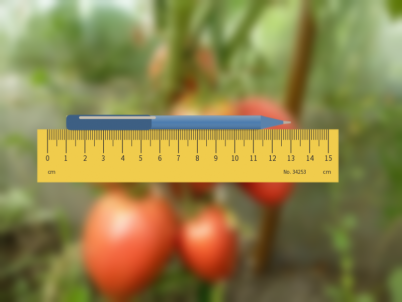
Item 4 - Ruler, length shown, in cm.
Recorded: 12 cm
